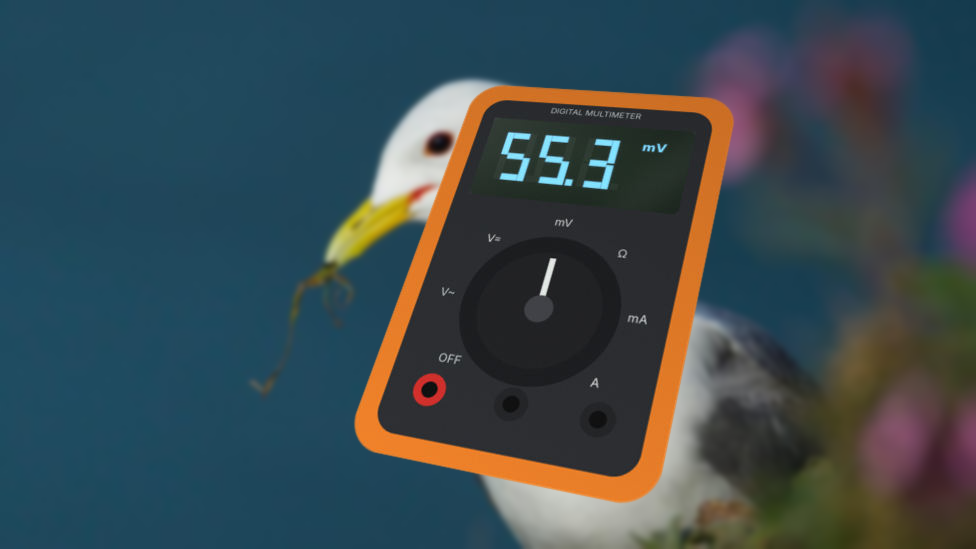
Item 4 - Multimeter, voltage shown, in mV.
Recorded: 55.3 mV
